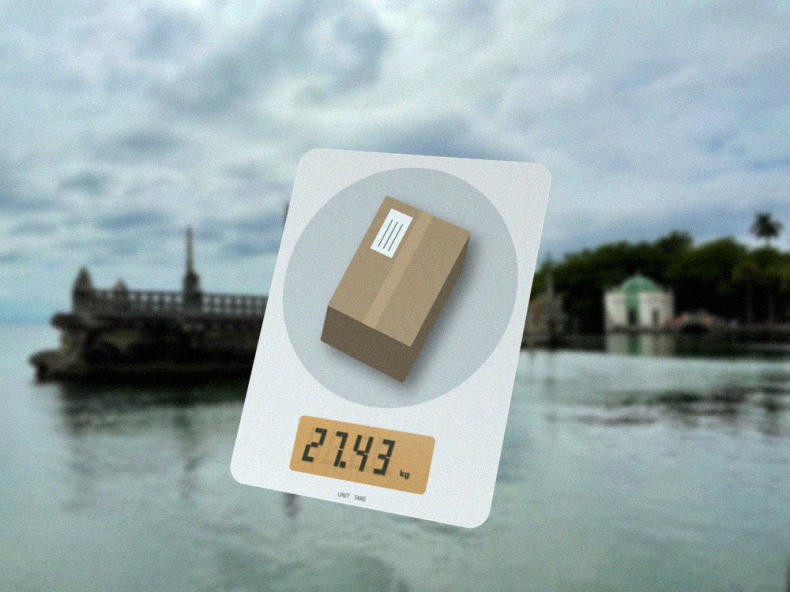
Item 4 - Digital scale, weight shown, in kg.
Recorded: 27.43 kg
